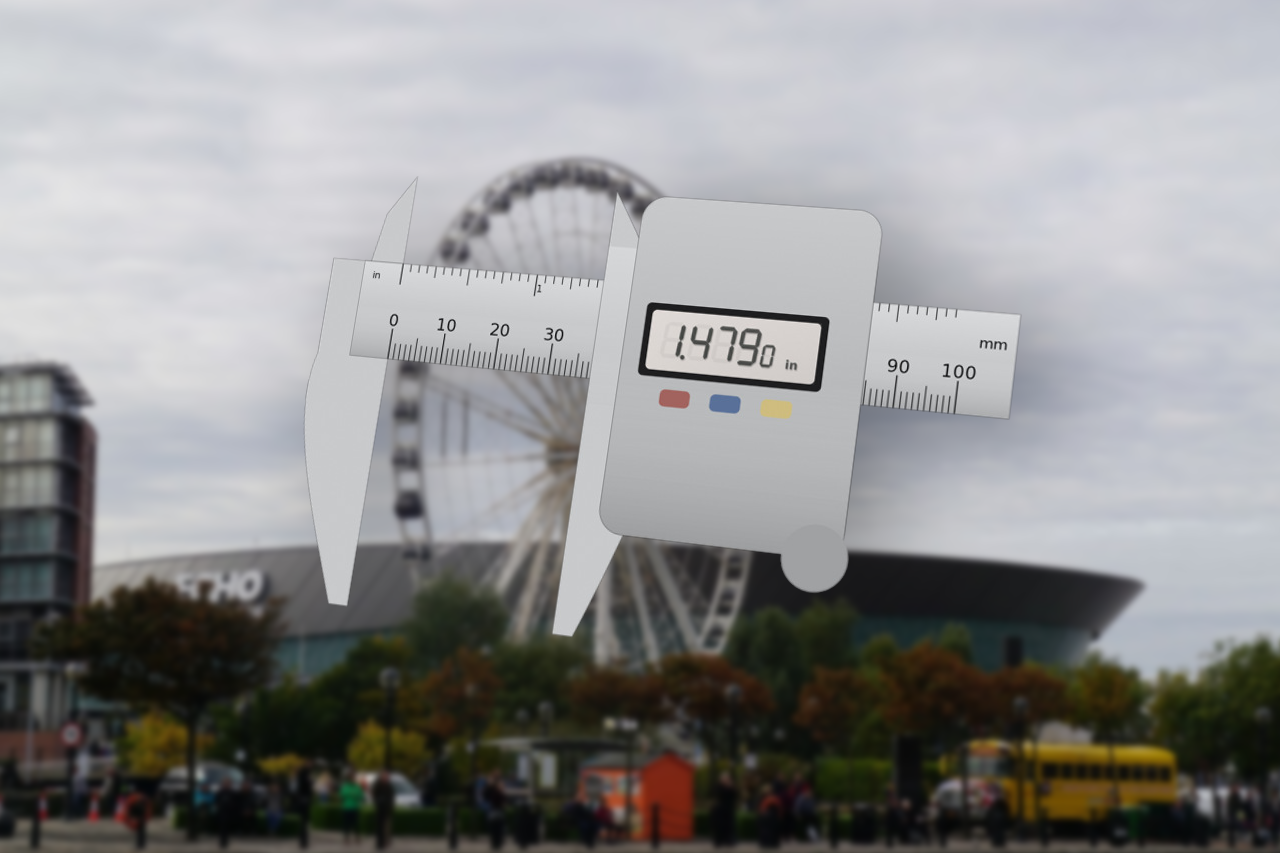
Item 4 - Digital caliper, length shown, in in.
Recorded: 1.4790 in
